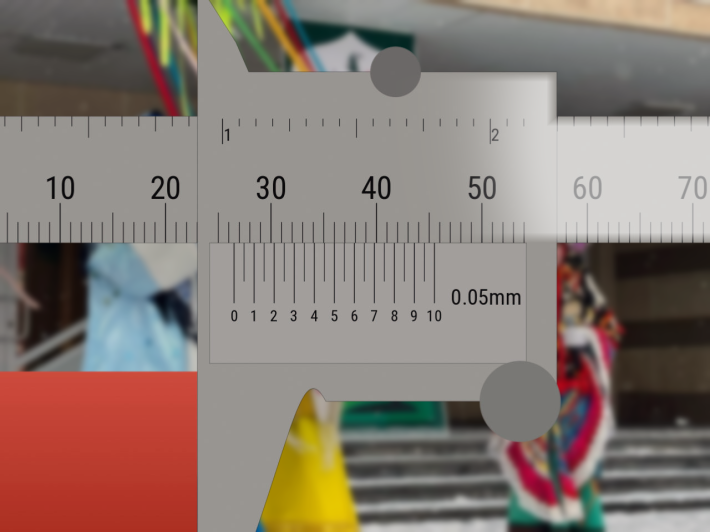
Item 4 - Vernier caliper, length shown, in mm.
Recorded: 26.5 mm
